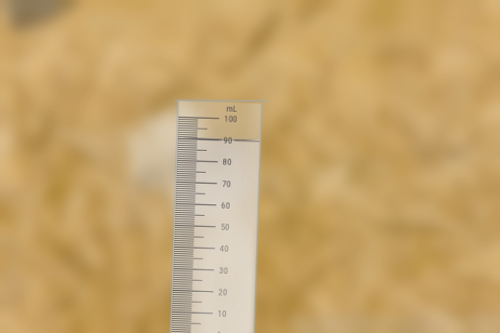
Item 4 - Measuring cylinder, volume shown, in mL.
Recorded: 90 mL
